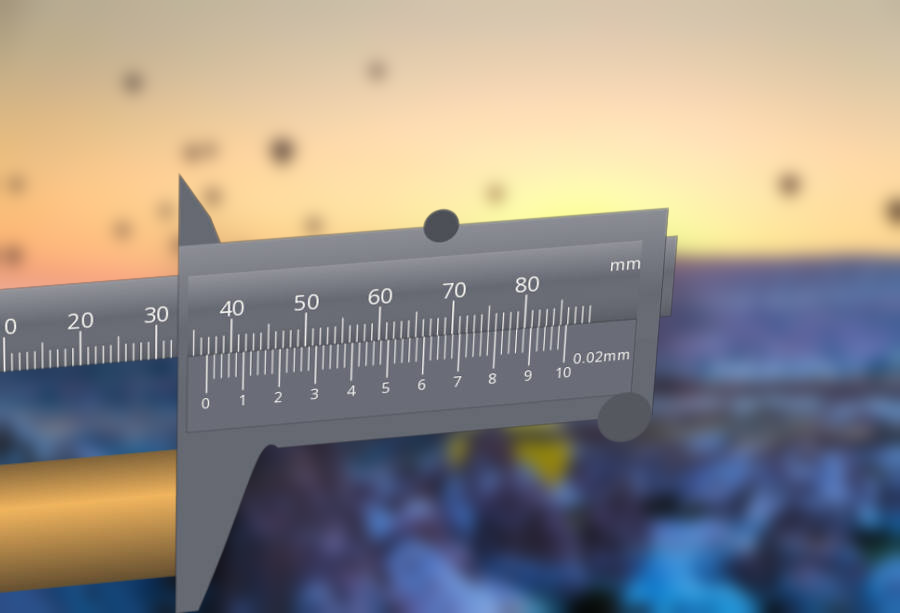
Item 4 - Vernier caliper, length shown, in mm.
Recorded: 36.8 mm
